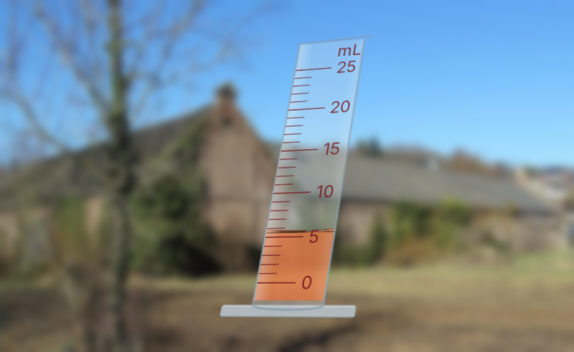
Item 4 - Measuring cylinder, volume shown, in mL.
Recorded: 5.5 mL
